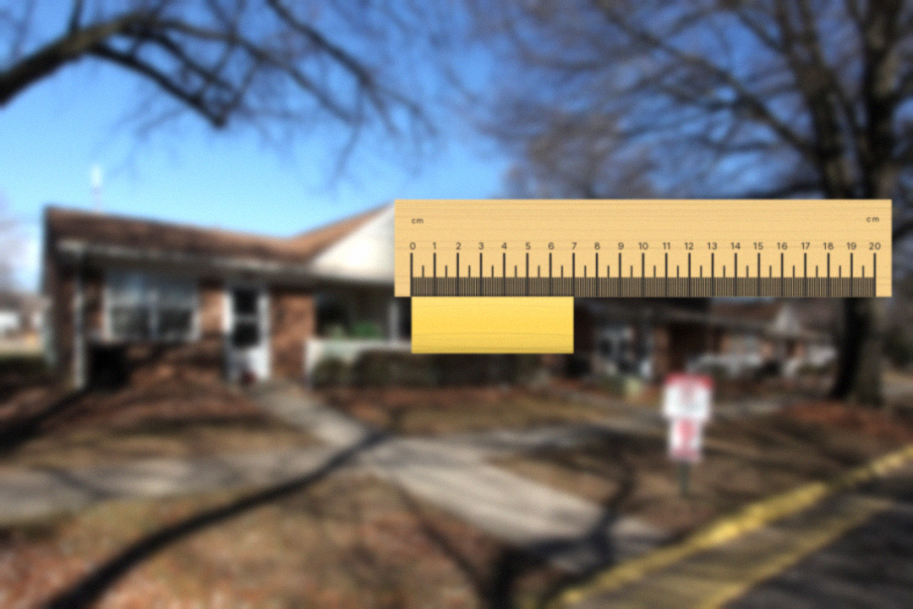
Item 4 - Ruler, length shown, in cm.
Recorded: 7 cm
